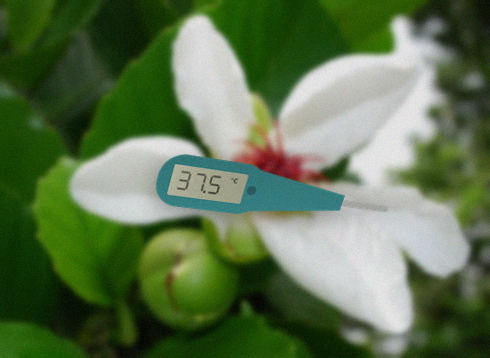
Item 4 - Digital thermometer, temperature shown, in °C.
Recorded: 37.5 °C
